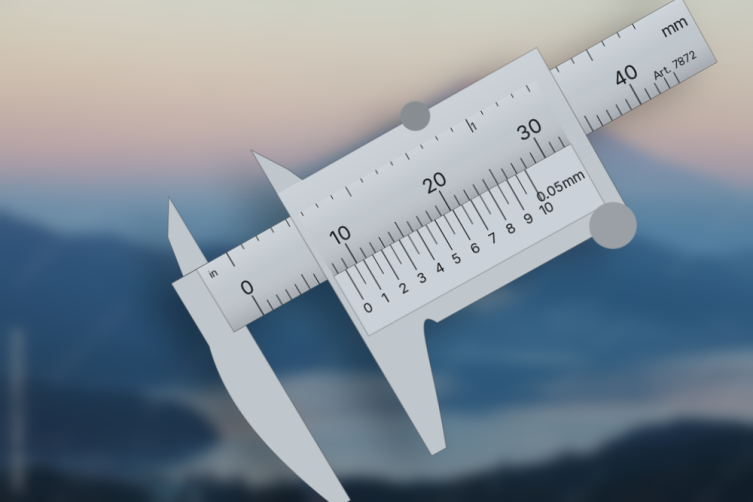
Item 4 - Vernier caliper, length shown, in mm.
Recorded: 8.8 mm
